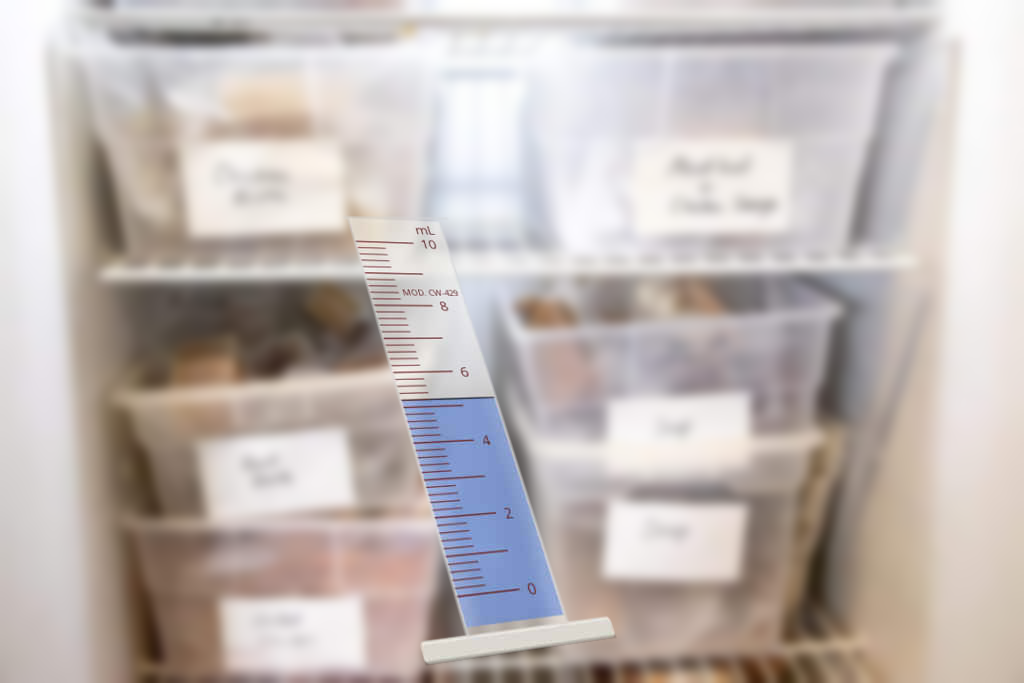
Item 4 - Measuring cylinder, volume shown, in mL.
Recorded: 5.2 mL
